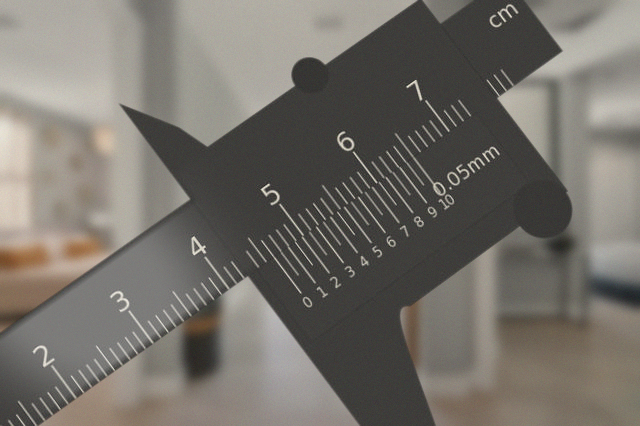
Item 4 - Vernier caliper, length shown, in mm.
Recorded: 46.0 mm
